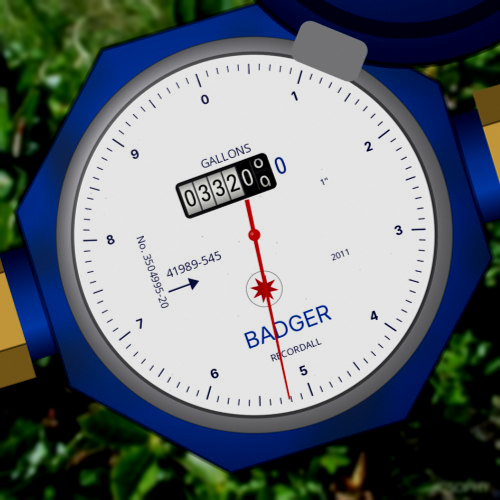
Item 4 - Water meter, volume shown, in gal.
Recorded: 332085.2 gal
